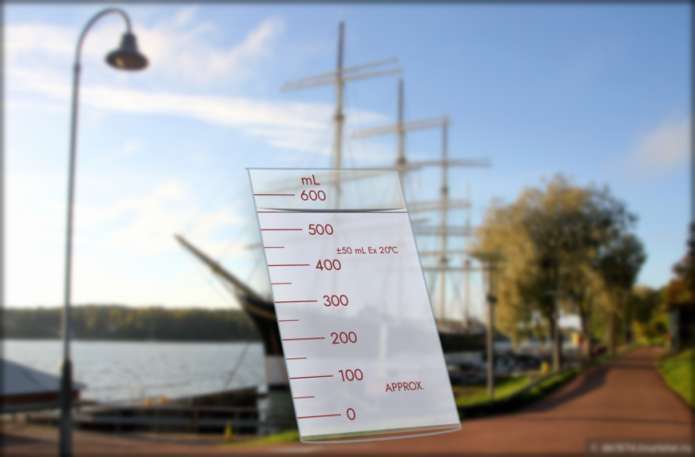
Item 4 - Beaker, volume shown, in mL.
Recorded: 550 mL
